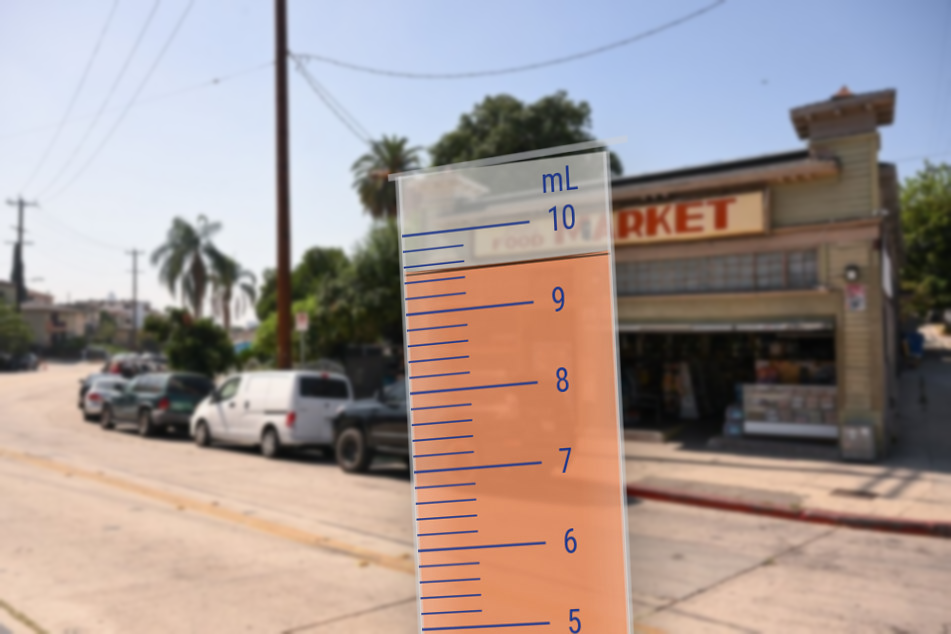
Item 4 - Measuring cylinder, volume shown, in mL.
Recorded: 9.5 mL
